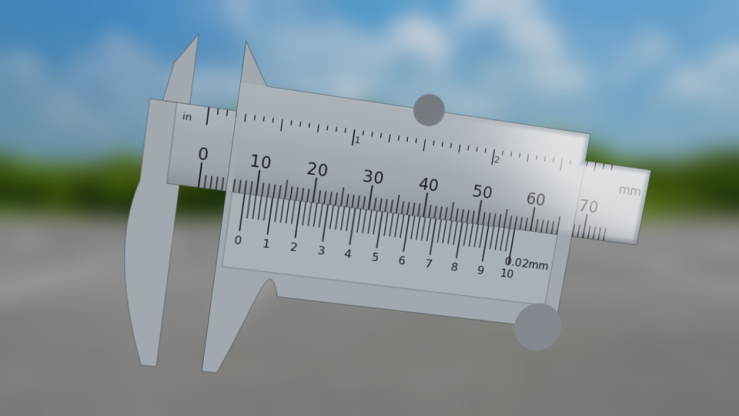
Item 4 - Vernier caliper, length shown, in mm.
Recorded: 8.0 mm
